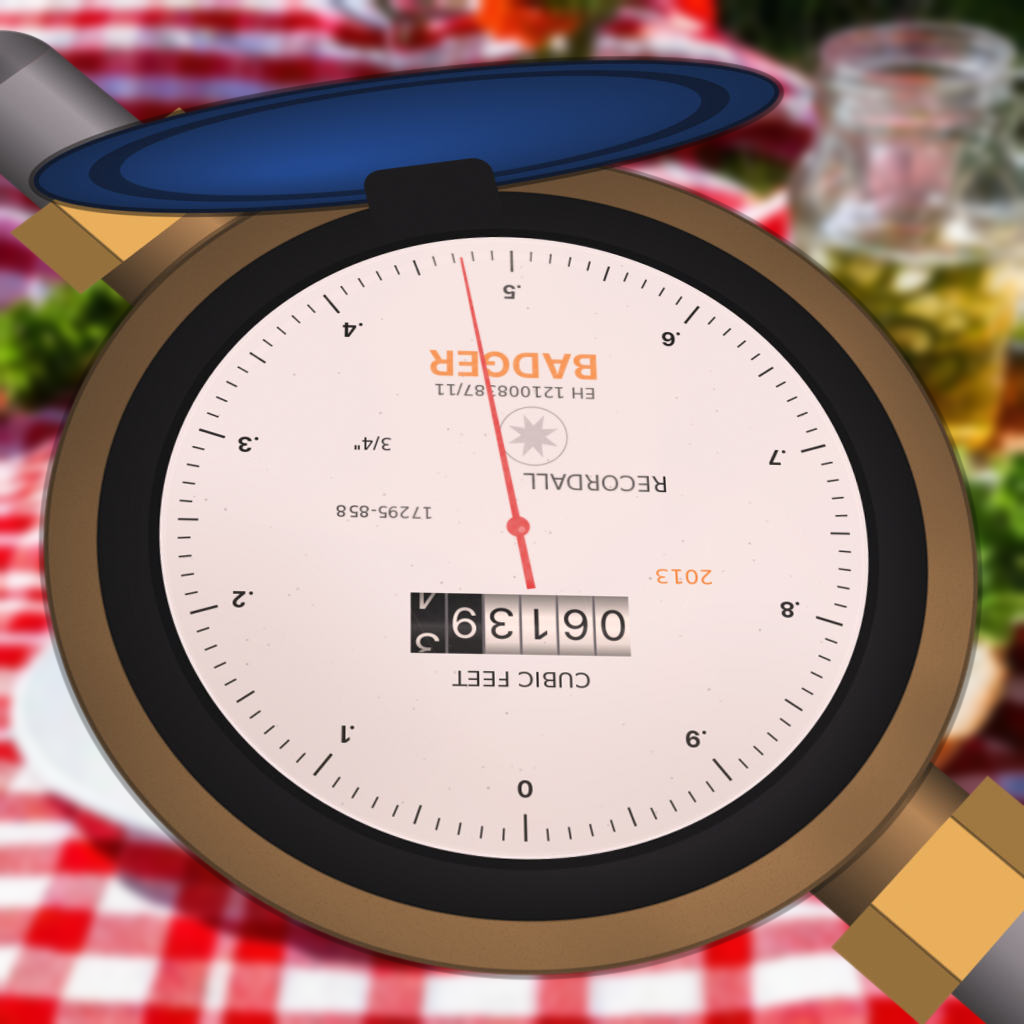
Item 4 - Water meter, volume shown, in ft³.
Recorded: 61393.47 ft³
